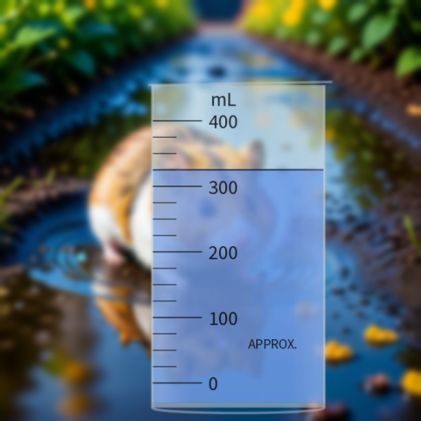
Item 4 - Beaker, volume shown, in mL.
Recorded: 325 mL
